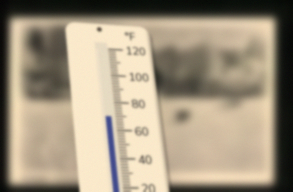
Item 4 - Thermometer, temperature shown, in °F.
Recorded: 70 °F
